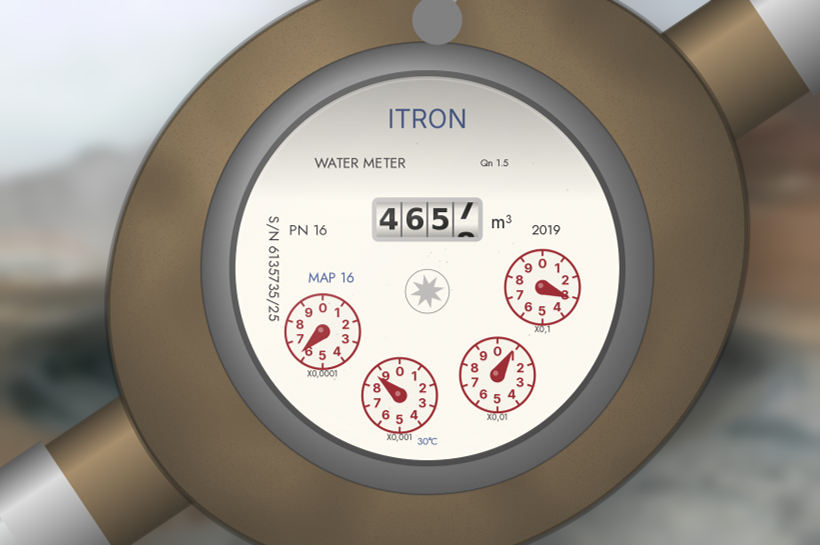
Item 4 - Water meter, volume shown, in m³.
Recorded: 4657.3086 m³
